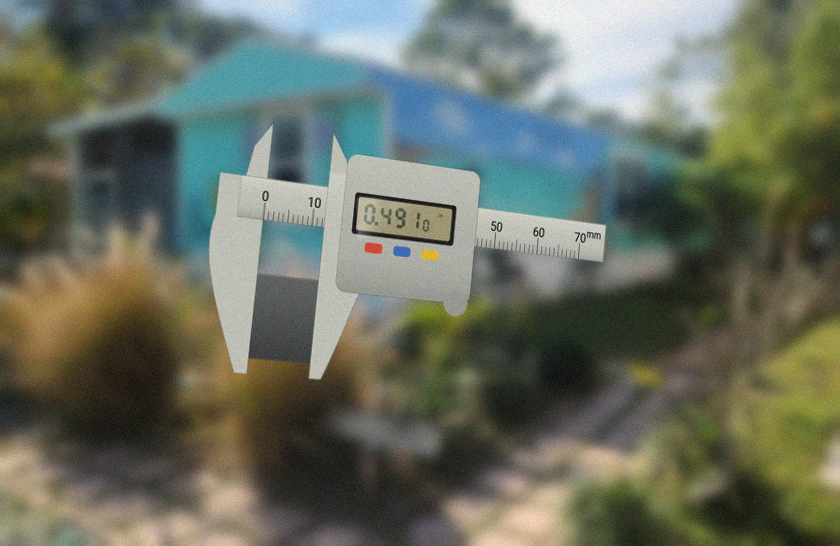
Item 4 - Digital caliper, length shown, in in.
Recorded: 0.4910 in
